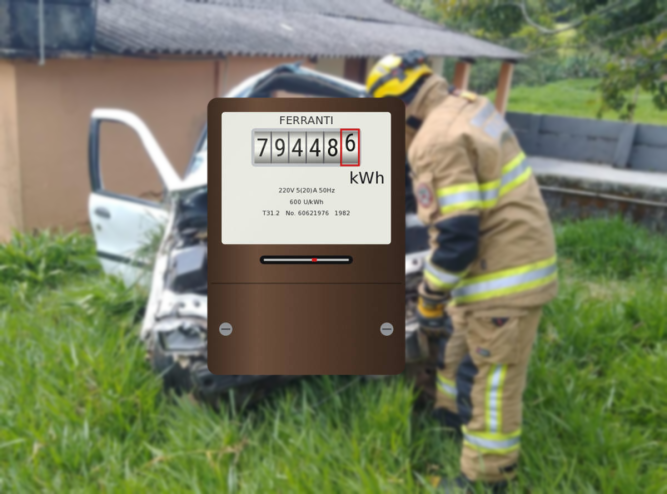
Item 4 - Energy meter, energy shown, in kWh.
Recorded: 79448.6 kWh
